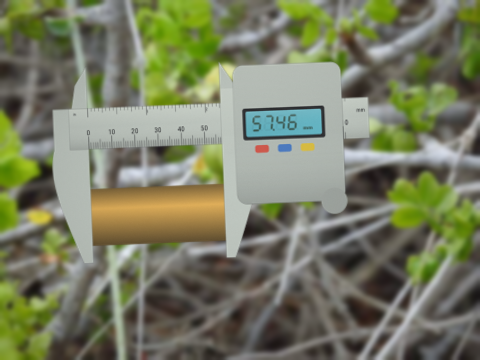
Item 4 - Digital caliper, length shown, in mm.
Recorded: 57.46 mm
